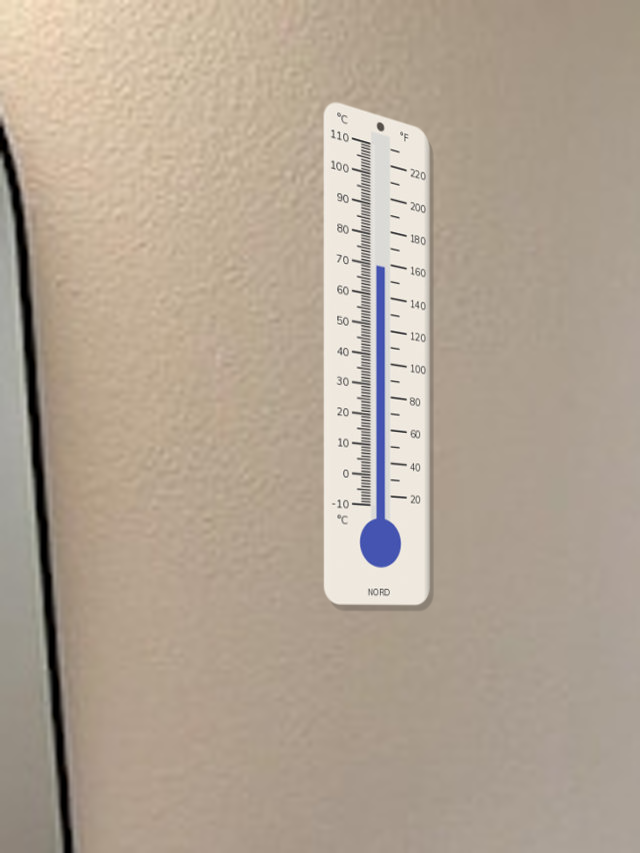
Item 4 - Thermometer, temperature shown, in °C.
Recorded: 70 °C
